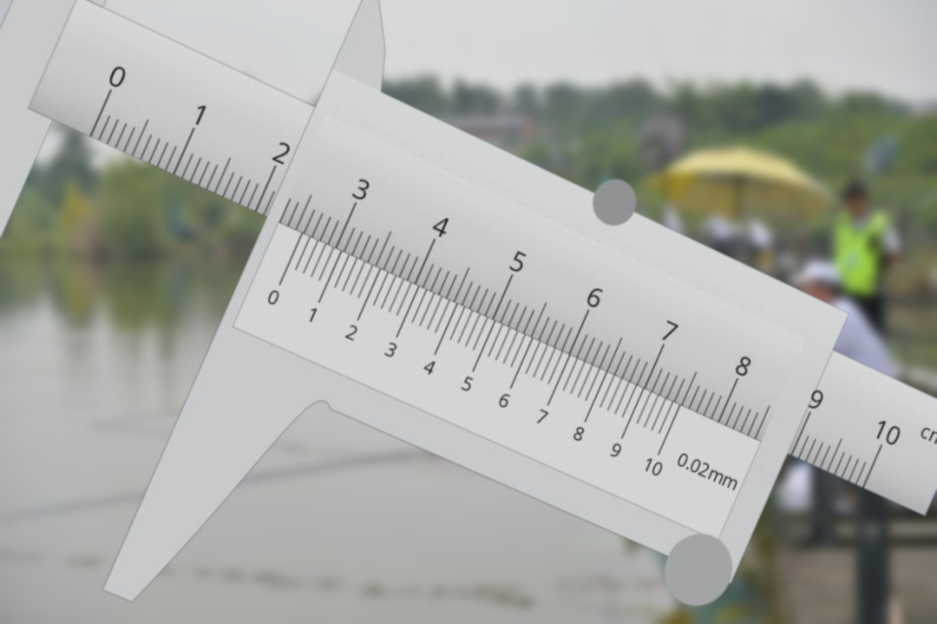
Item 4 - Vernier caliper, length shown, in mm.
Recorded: 25.8 mm
